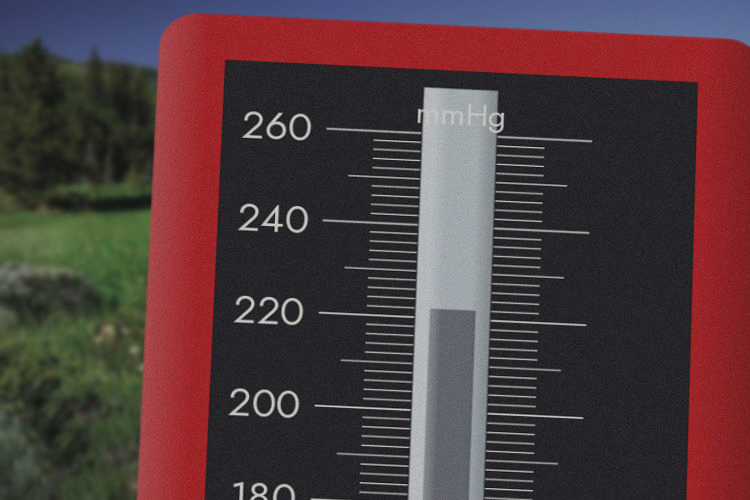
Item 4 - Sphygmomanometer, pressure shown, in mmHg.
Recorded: 222 mmHg
